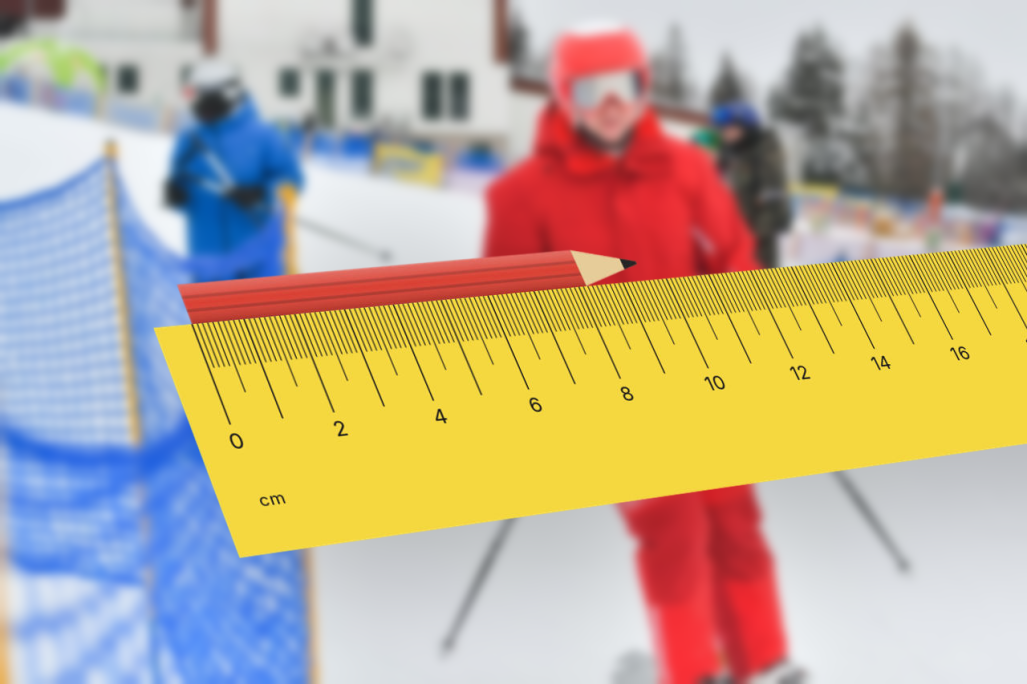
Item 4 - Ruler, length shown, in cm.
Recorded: 9.5 cm
